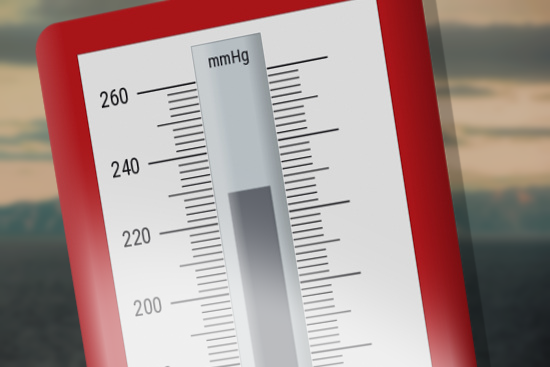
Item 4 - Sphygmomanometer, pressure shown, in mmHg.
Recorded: 228 mmHg
